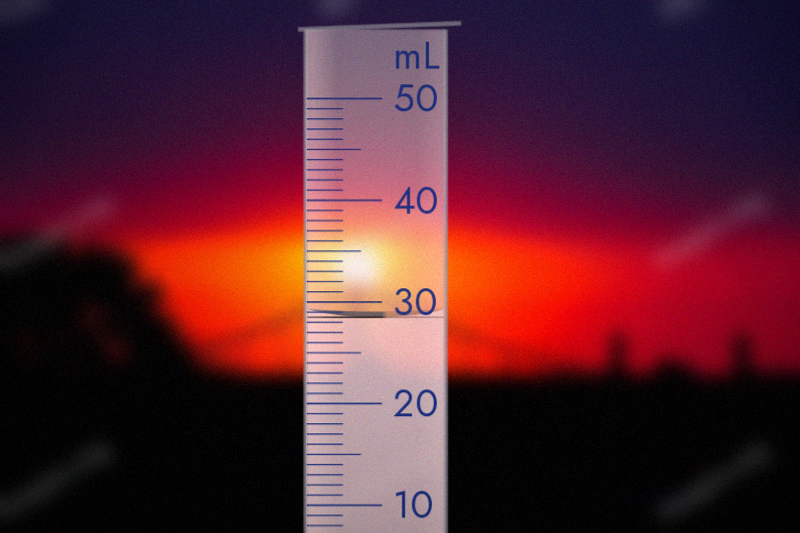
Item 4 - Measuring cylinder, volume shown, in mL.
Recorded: 28.5 mL
